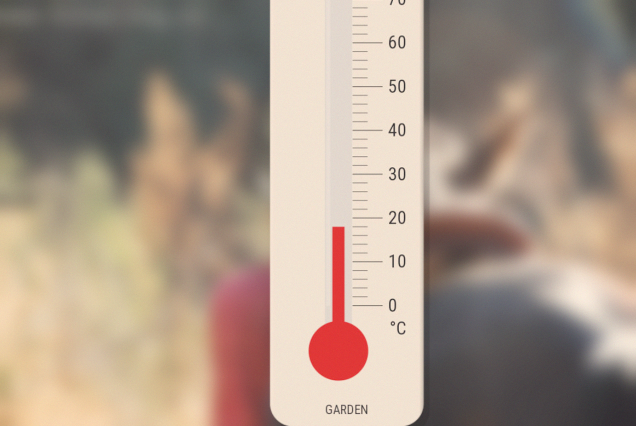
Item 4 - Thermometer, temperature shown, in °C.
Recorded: 18 °C
